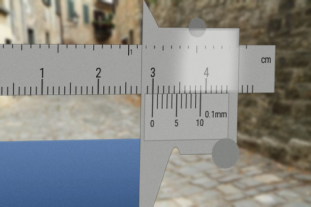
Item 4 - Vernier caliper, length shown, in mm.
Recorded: 30.0 mm
